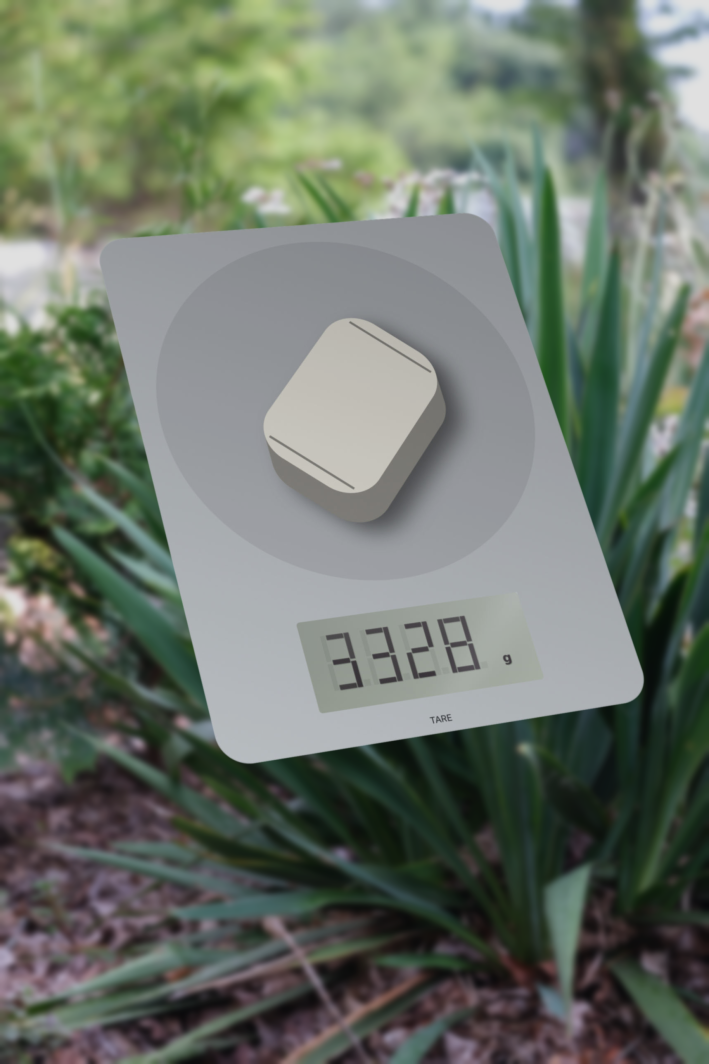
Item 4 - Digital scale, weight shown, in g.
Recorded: 3328 g
